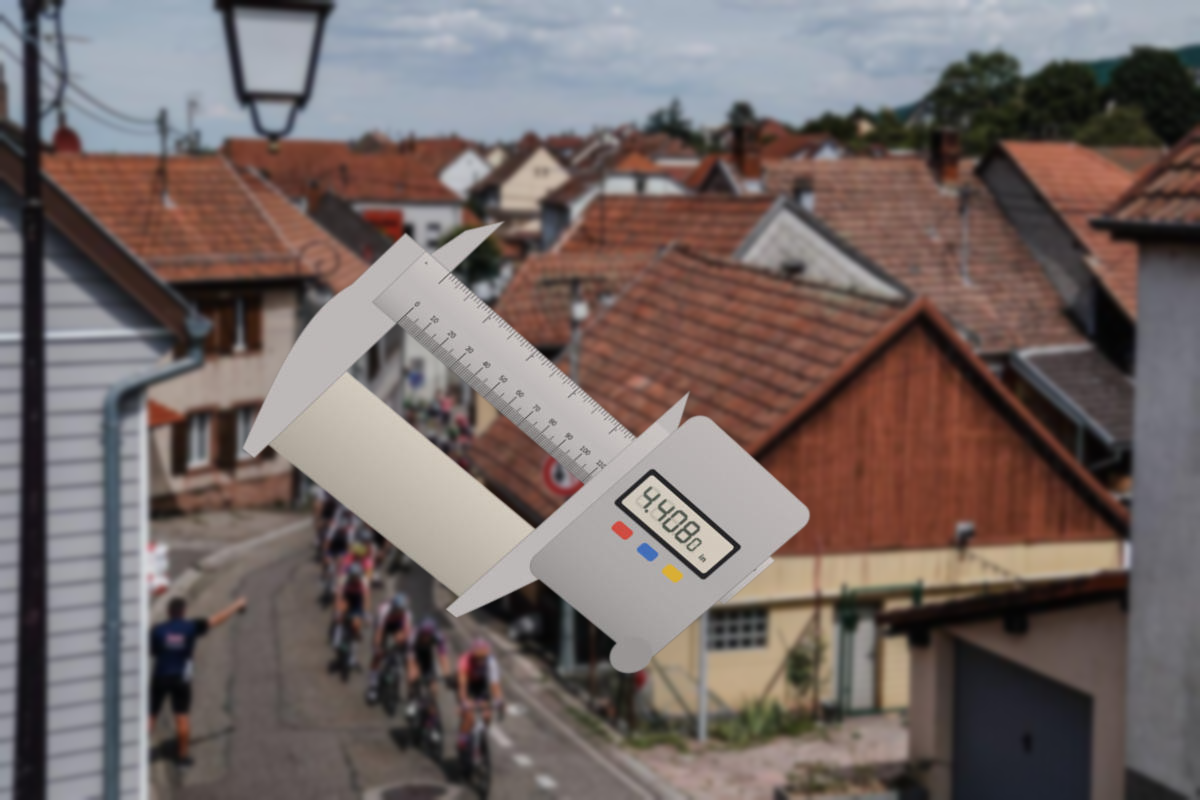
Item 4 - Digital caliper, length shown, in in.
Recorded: 4.4080 in
